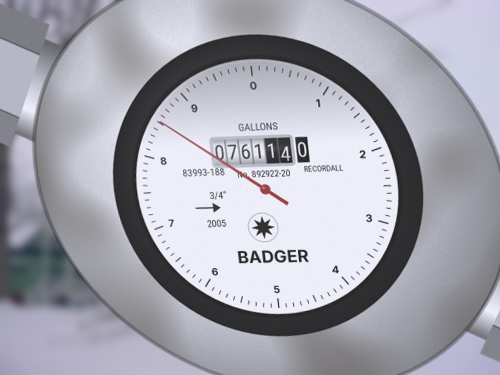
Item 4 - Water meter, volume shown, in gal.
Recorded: 761138.5 gal
